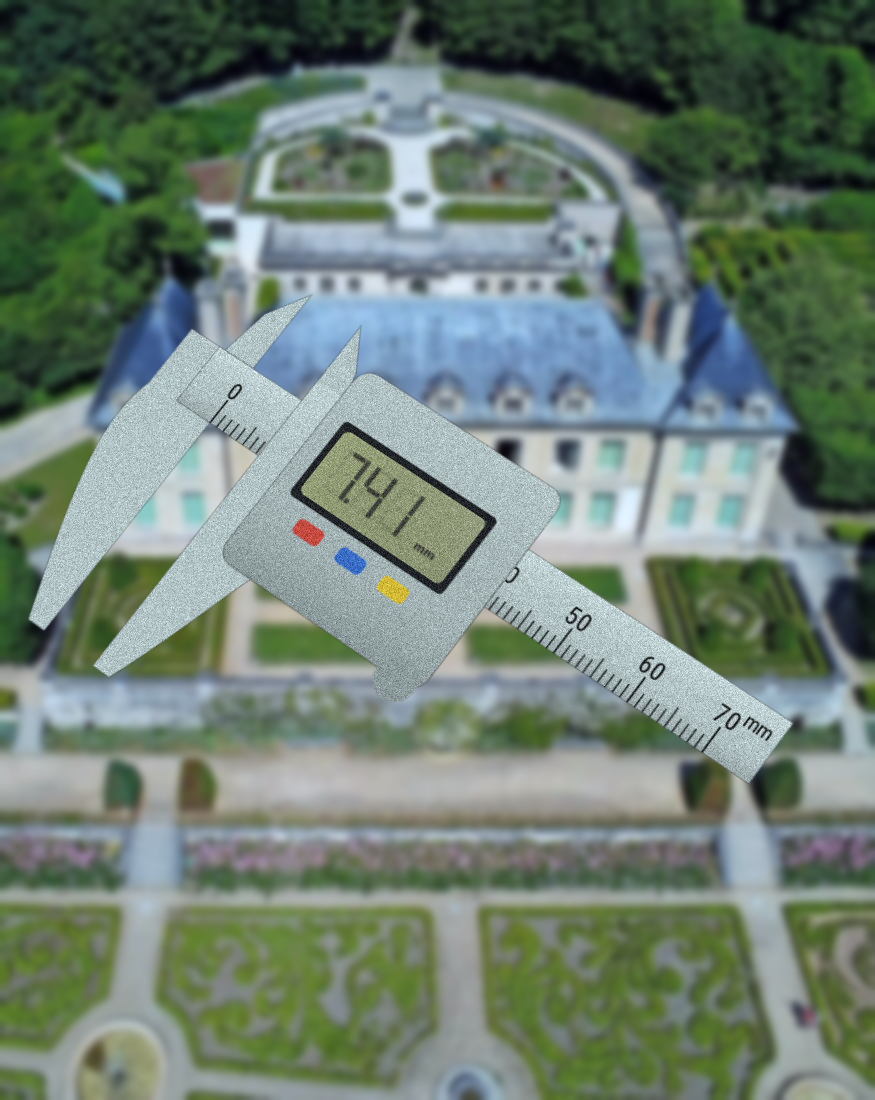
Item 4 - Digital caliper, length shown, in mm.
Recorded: 7.41 mm
